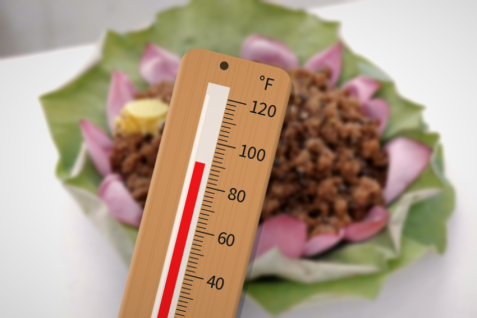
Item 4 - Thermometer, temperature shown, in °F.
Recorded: 90 °F
